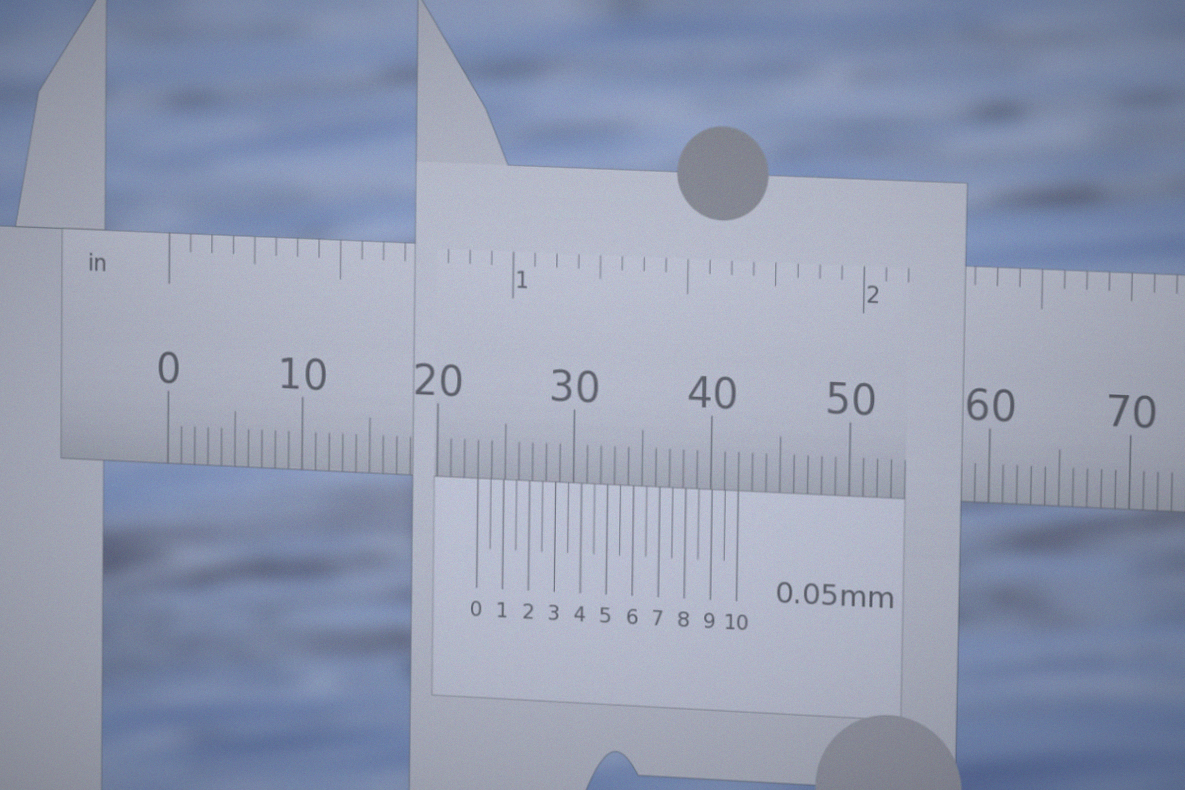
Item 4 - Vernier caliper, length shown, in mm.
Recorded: 23.0 mm
